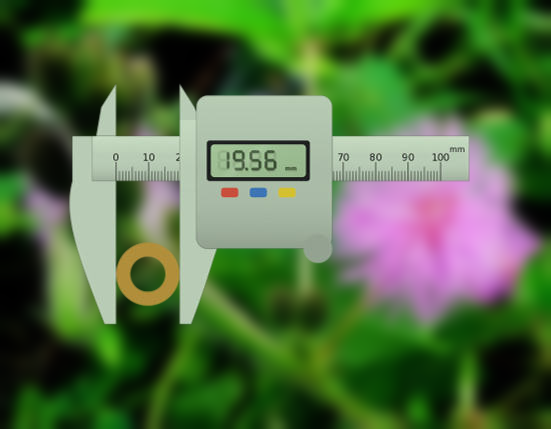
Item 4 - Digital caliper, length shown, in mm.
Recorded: 19.56 mm
